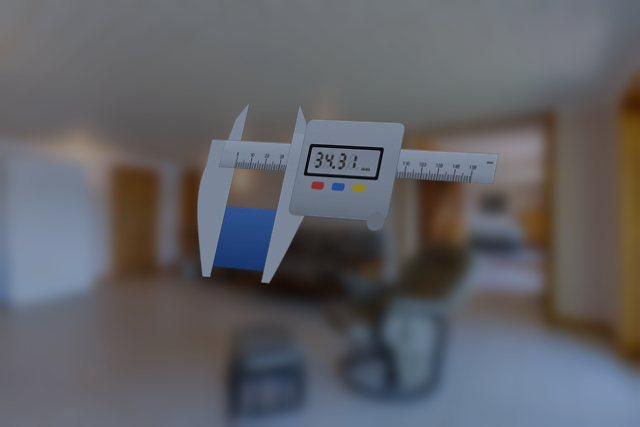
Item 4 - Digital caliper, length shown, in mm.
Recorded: 34.31 mm
